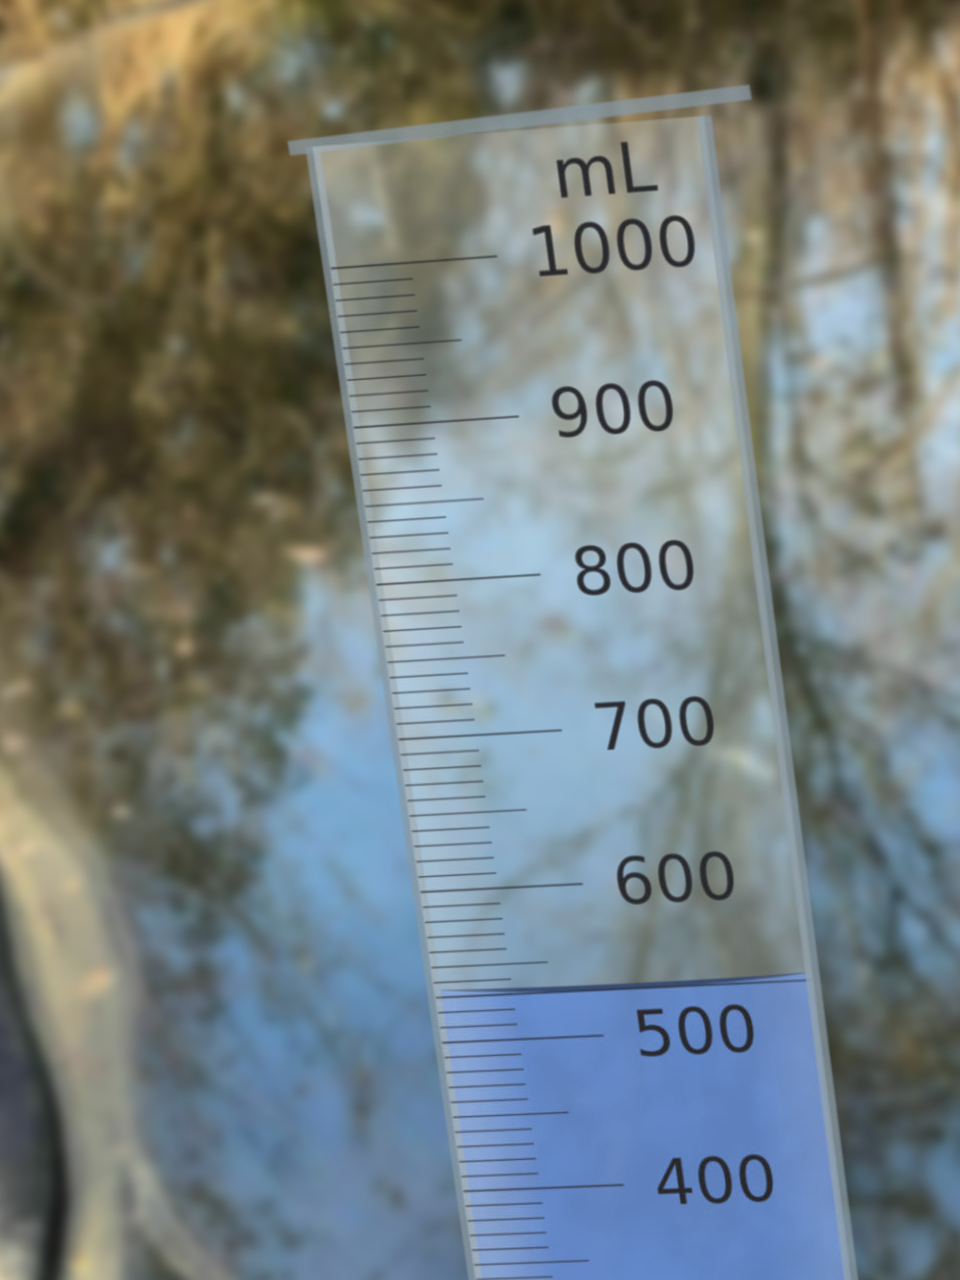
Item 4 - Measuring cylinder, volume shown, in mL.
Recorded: 530 mL
